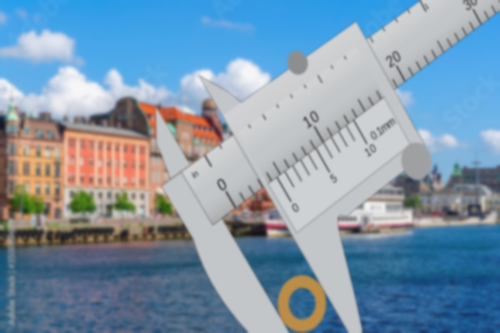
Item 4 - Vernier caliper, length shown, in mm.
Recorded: 4.6 mm
